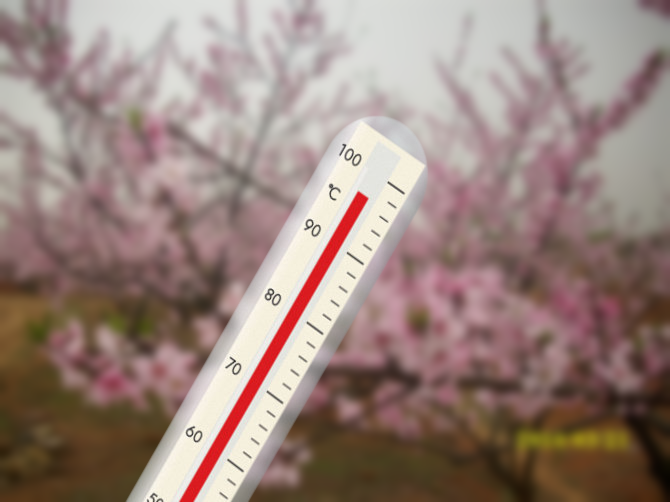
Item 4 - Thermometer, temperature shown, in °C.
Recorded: 97 °C
